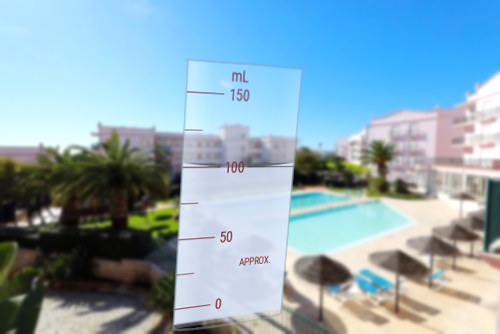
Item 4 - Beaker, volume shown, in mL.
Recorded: 100 mL
